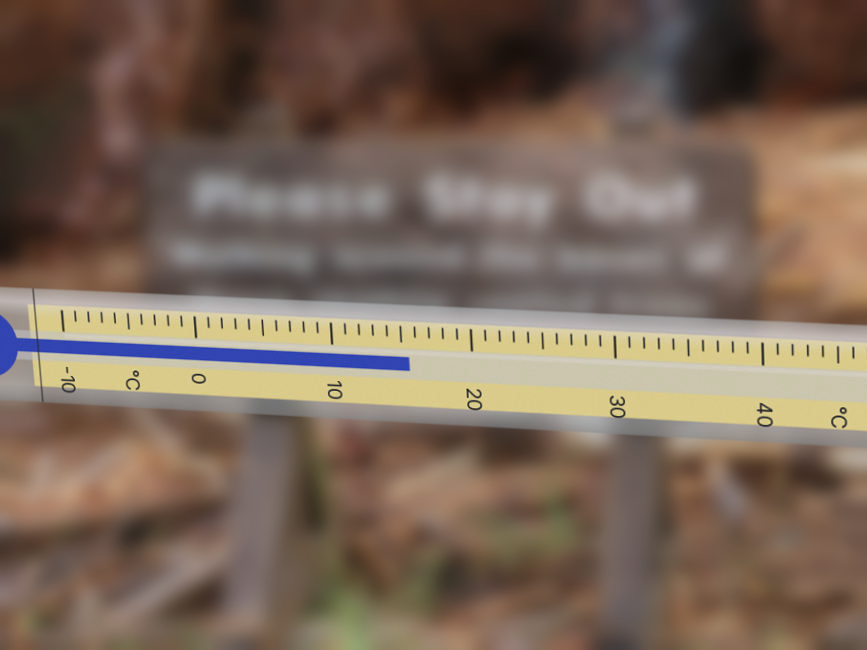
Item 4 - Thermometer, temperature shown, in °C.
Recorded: 15.5 °C
